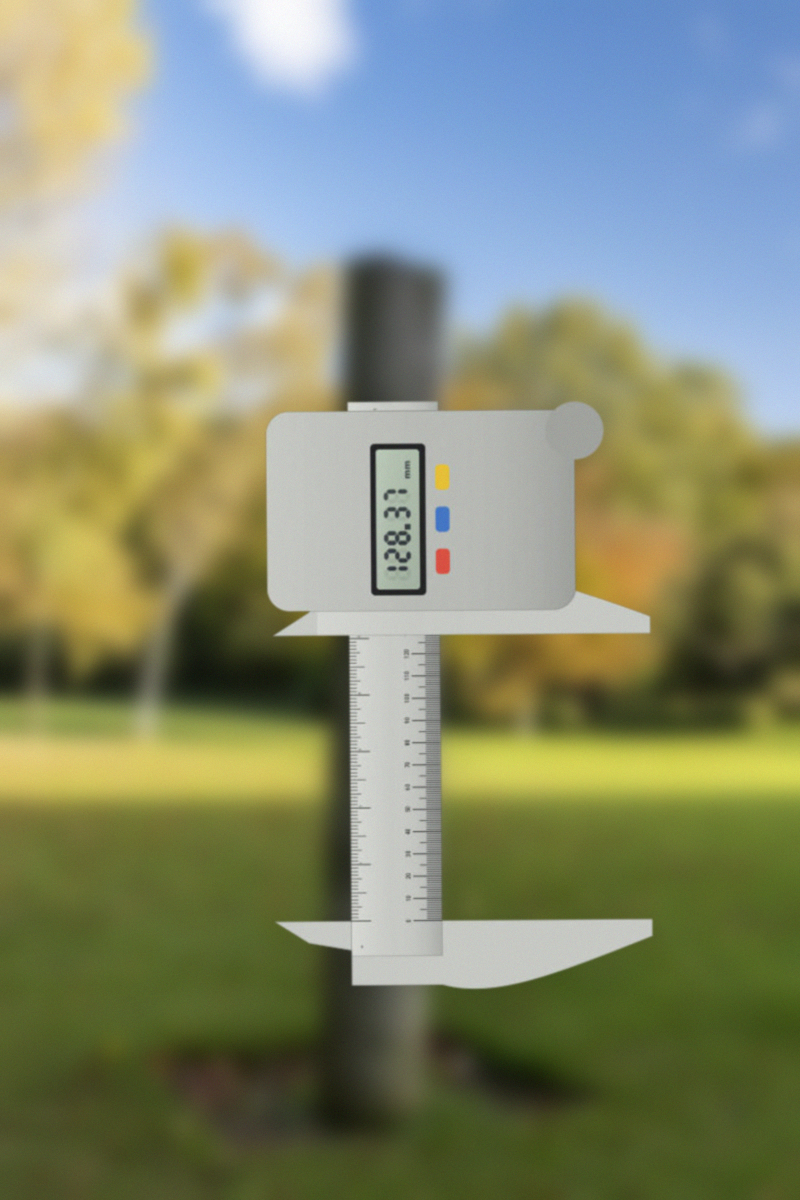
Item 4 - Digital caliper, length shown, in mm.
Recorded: 128.37 mm
